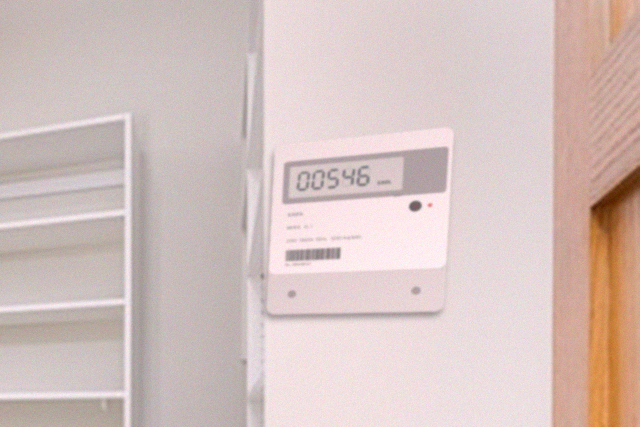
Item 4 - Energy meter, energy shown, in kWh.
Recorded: 546 kWh
